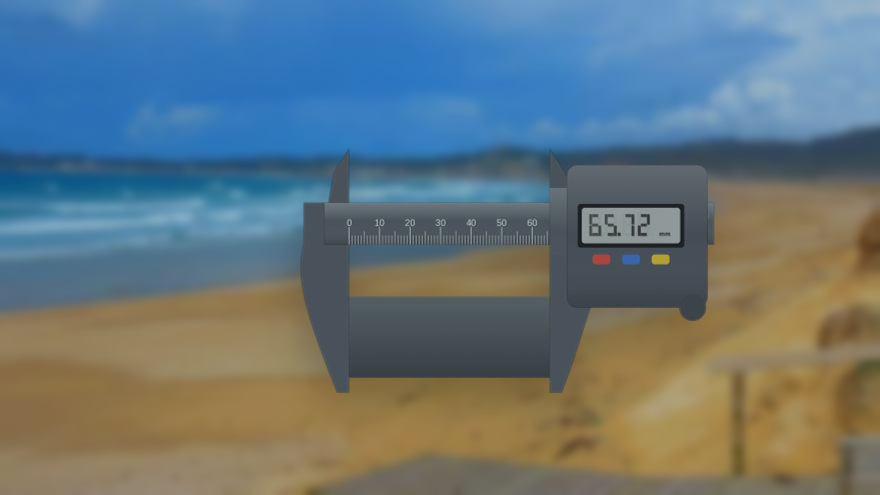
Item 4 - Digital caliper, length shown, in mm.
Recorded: 65.72 mm
